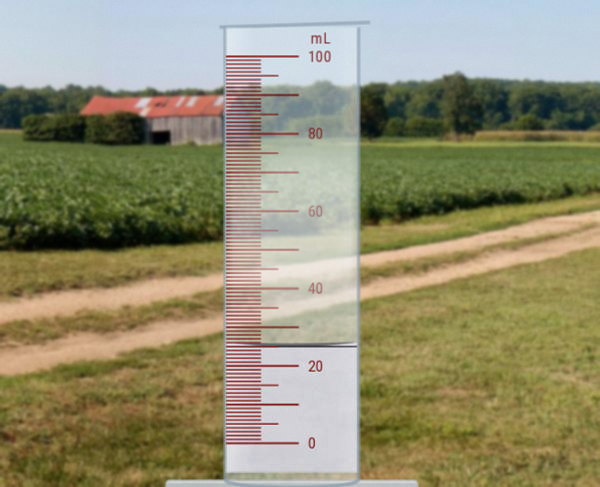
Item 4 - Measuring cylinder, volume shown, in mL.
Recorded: 25 mL
